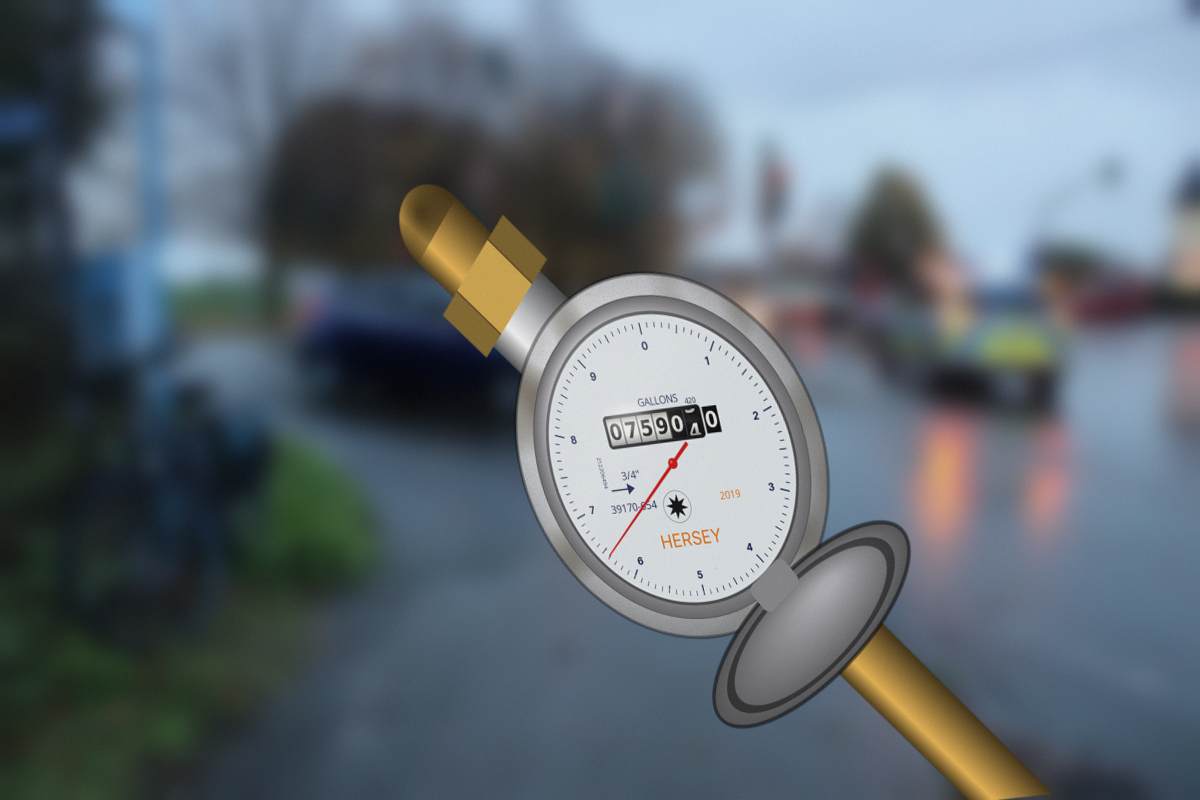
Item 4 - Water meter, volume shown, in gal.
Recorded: 759036.4 gal
